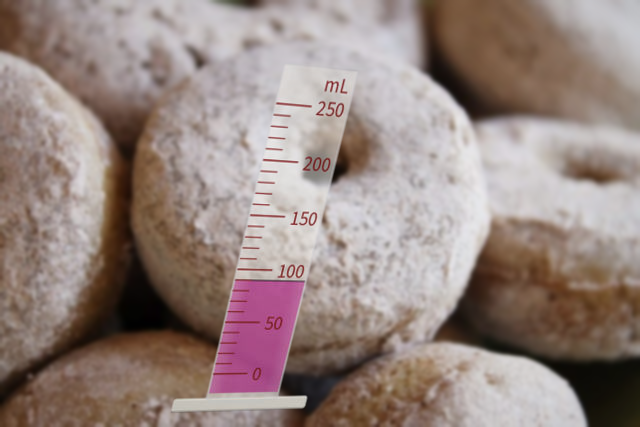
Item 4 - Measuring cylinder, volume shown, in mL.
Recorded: 90 mL
